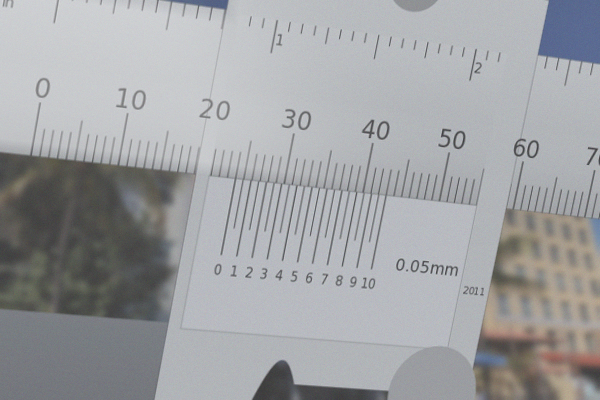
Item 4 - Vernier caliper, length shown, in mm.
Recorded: 24.0 mm
